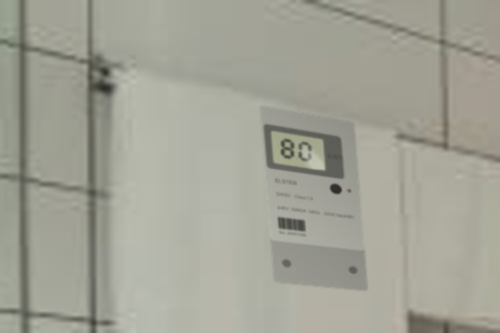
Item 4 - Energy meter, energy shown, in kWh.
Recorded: 80 kWh
